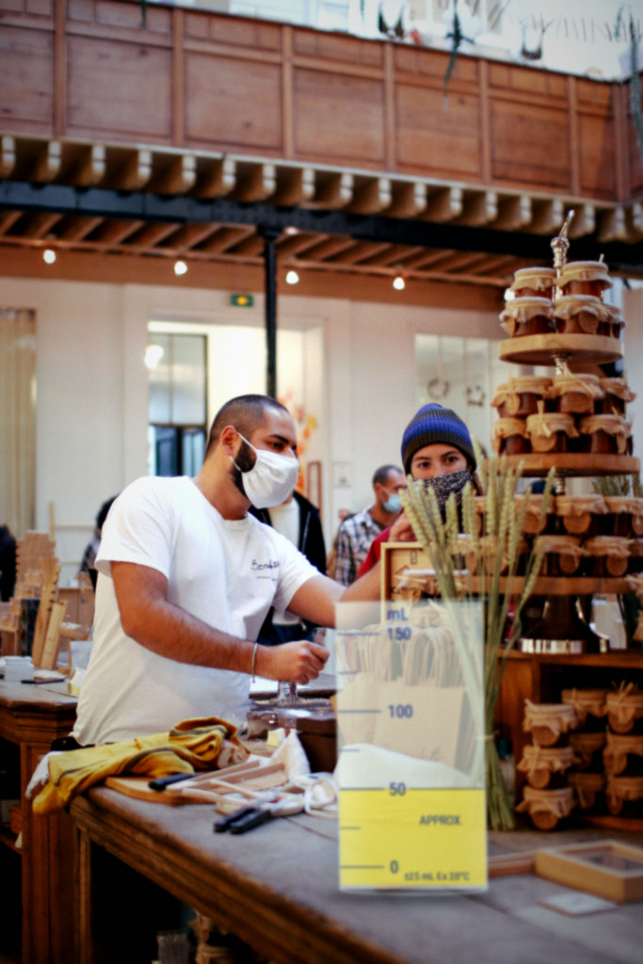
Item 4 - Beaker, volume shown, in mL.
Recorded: 50 mL
